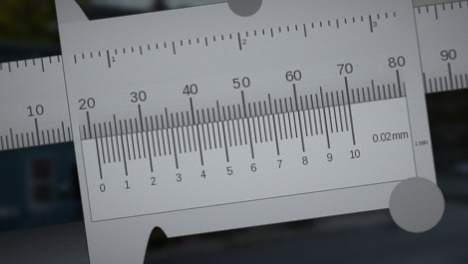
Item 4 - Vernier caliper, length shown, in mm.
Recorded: 21.0 mm
